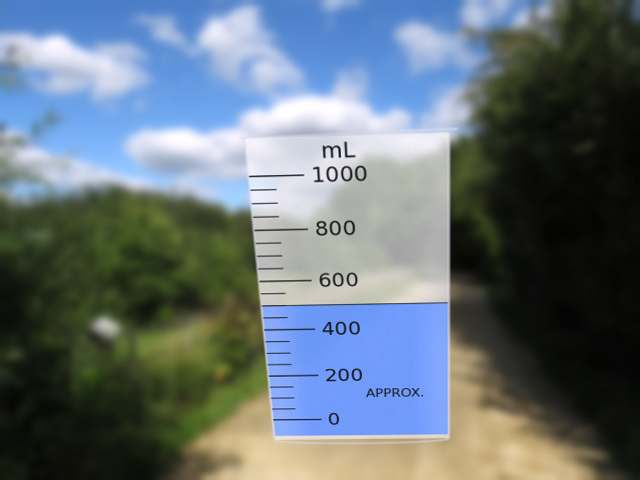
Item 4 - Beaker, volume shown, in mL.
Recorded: 500 mL
